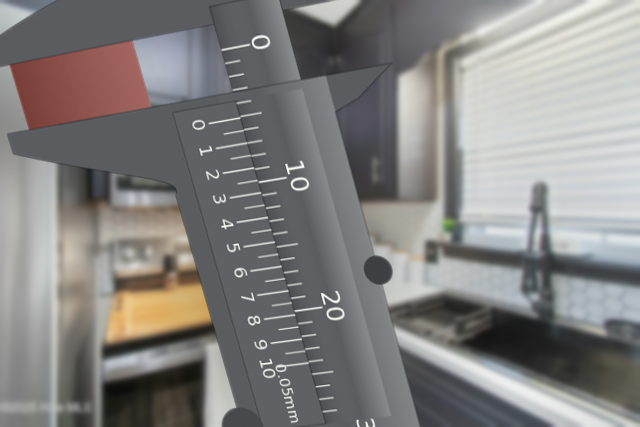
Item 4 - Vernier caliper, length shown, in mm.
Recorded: 5.1 mm
